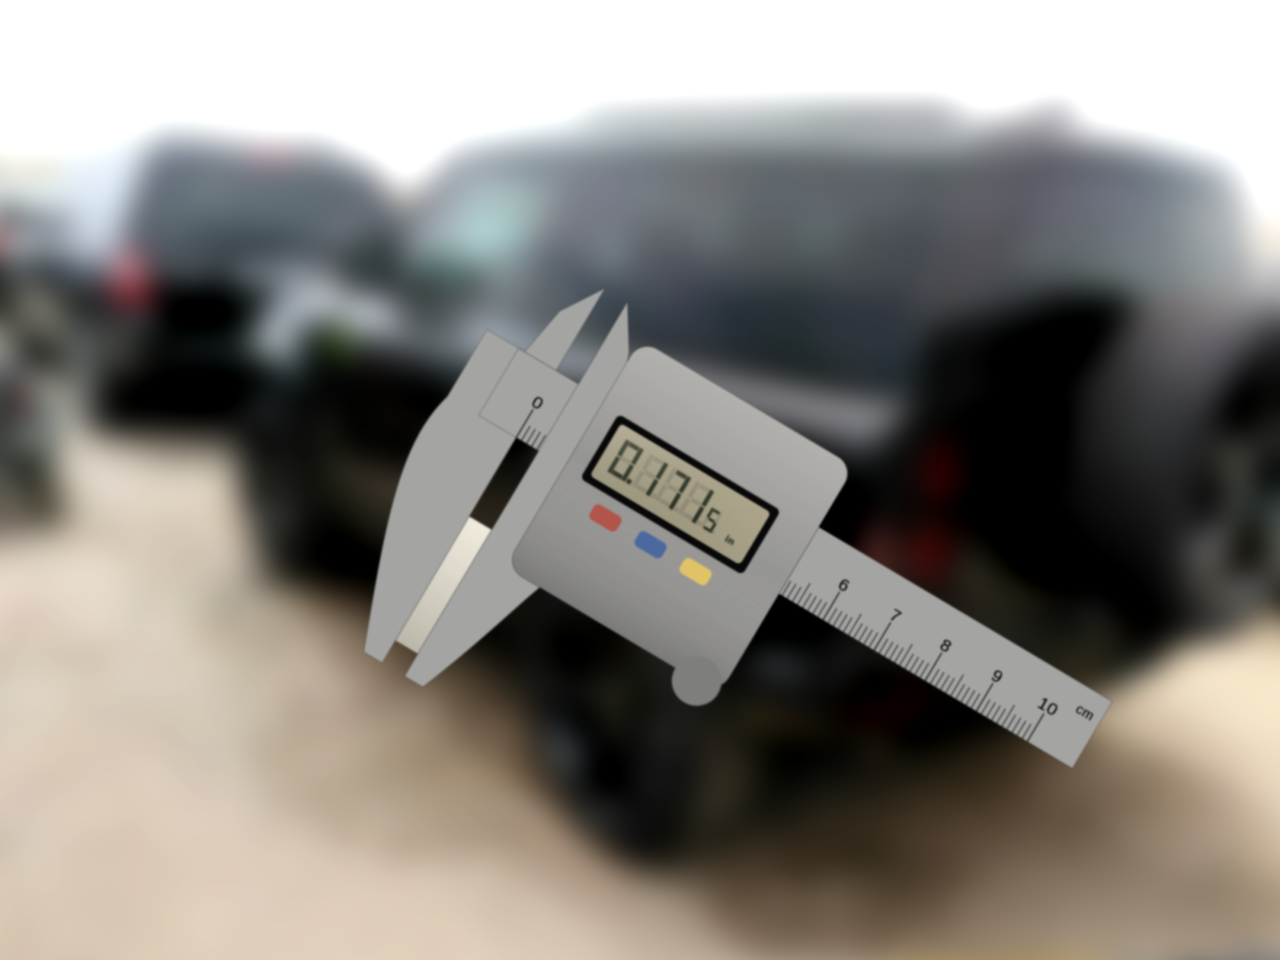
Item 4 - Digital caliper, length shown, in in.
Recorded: 0.1715 in
